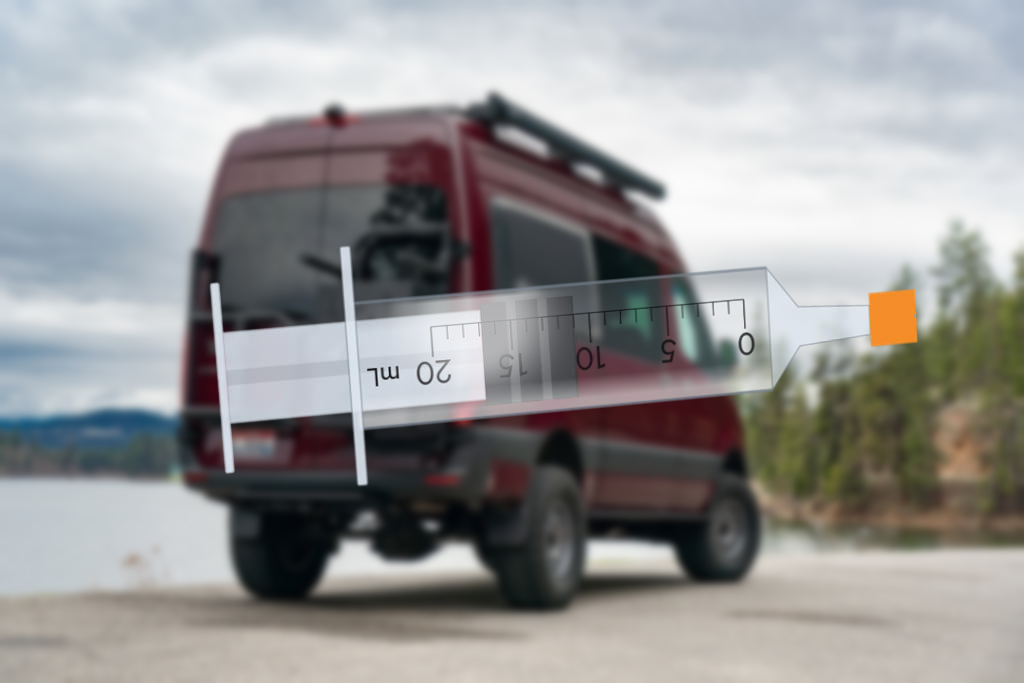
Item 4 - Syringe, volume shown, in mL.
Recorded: 11 mL
